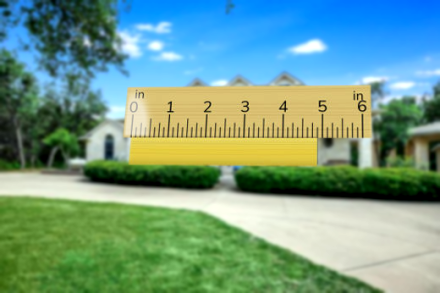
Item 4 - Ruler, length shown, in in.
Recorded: 4.875 in
